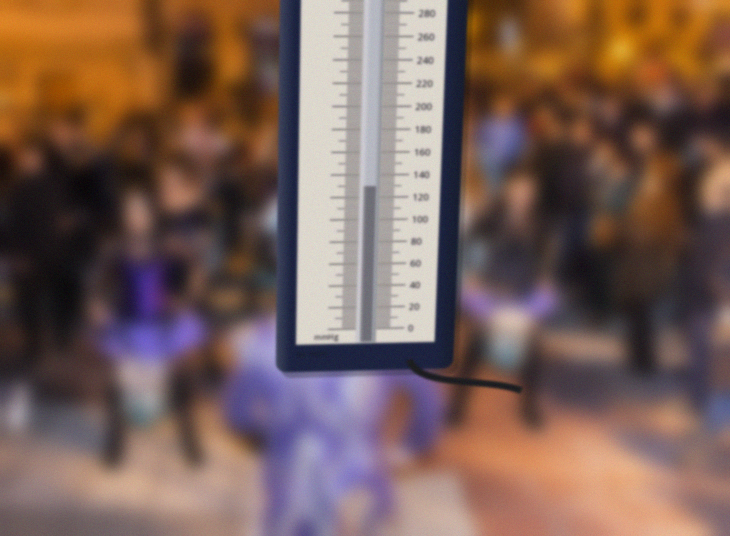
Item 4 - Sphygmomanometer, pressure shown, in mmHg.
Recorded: 130 mmHg
